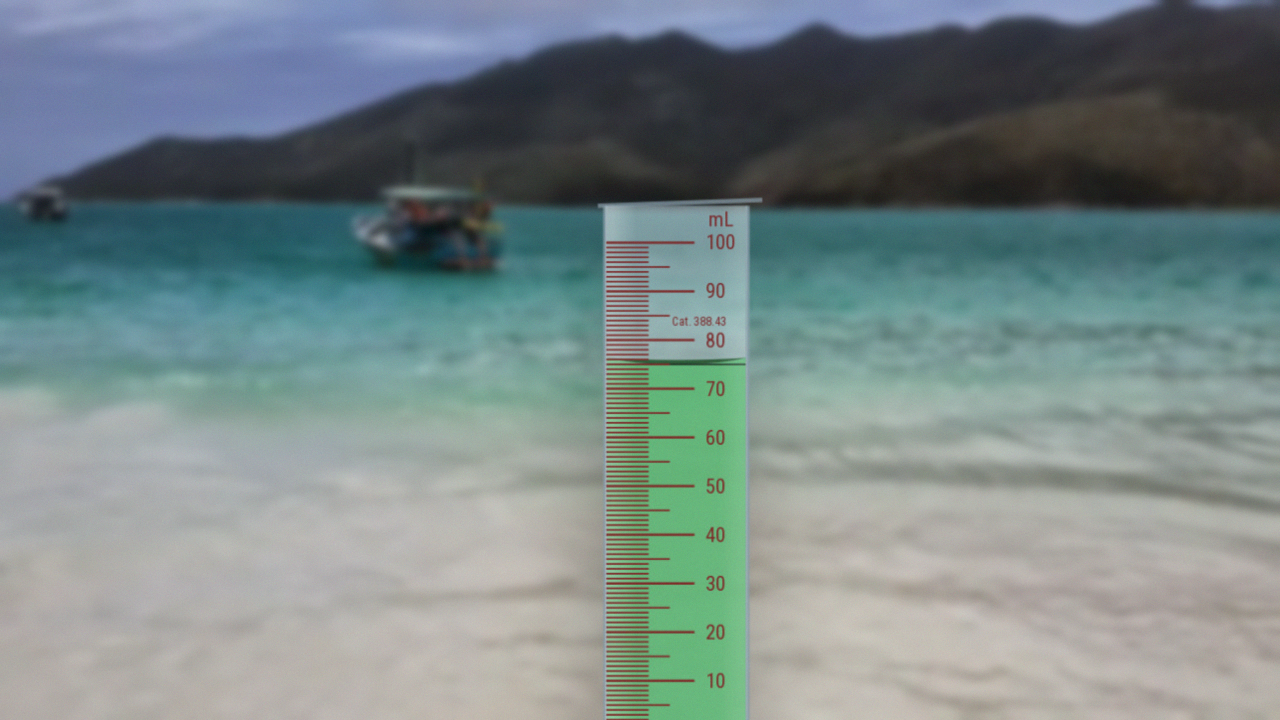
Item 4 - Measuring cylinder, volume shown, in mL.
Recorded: 75 mL
